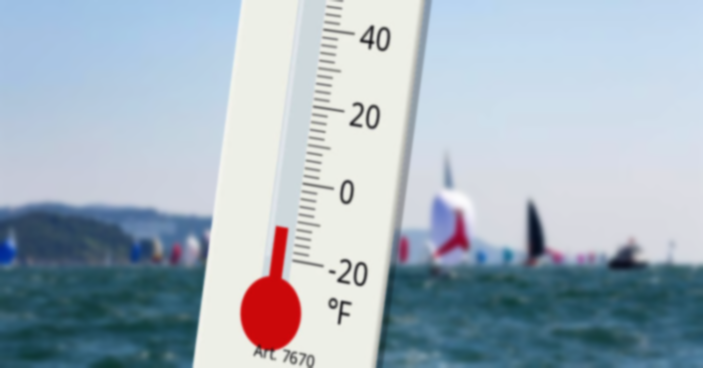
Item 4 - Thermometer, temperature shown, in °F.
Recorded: -12 °F
